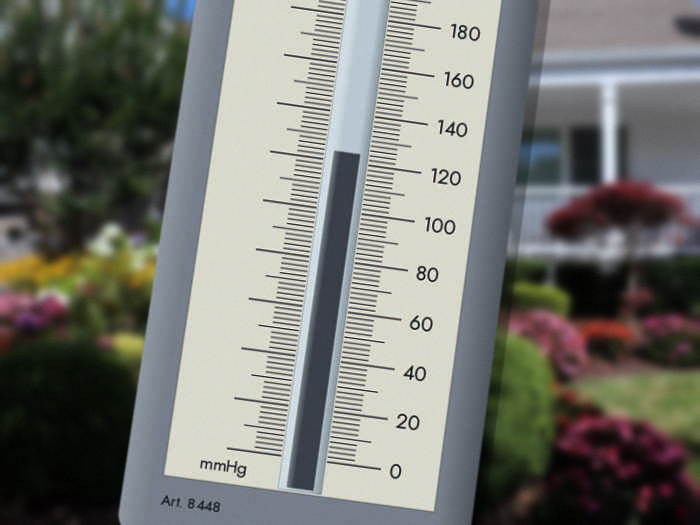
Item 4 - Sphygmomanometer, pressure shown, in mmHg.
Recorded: 124 mmHg
